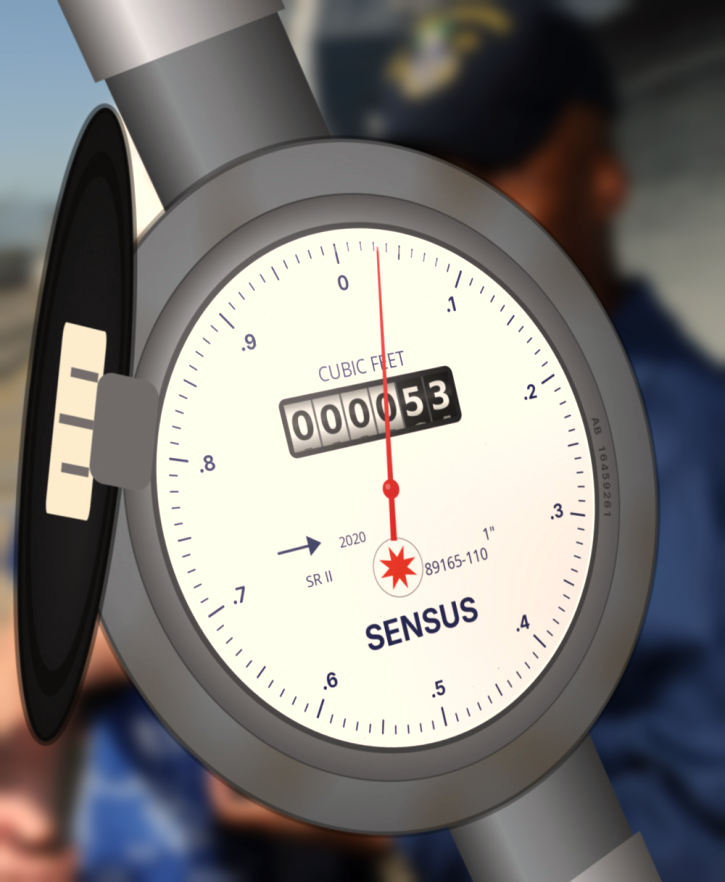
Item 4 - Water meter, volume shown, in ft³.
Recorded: 53.03 ft³
